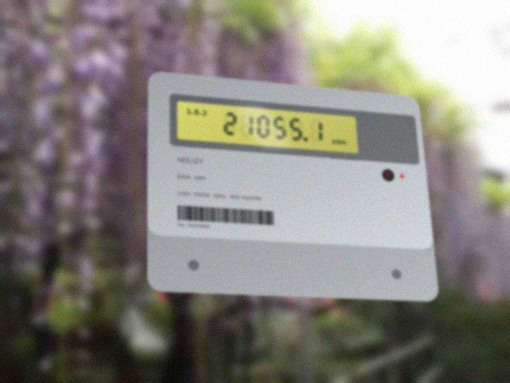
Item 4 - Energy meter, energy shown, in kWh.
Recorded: 21055.1 kWh
